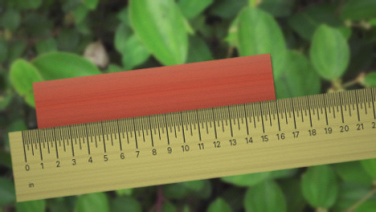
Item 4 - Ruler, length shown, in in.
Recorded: 15 in
